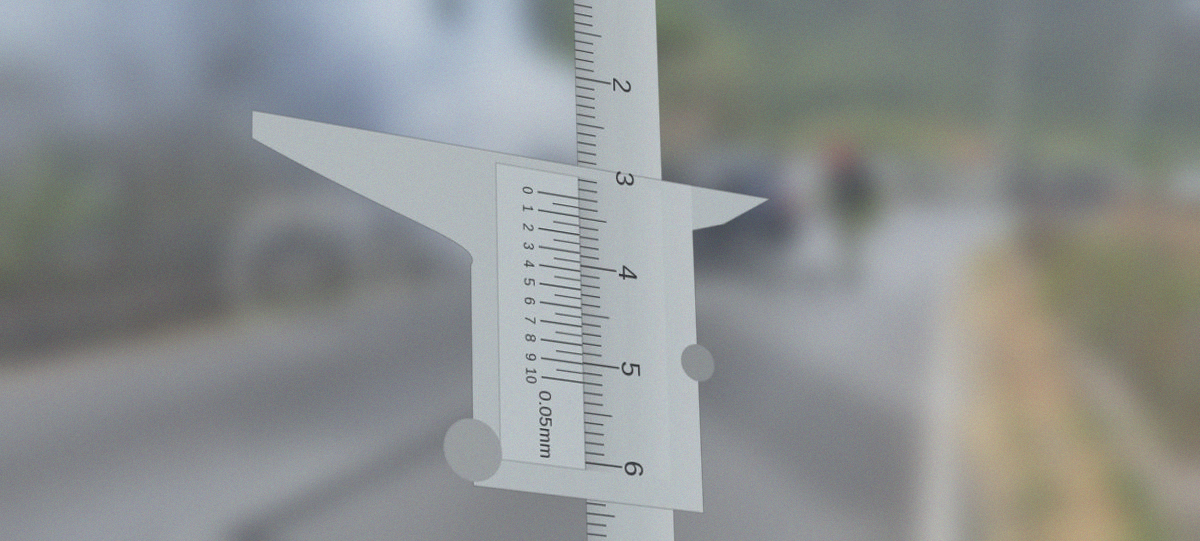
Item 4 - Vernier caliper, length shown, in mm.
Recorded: 33.0 mm
